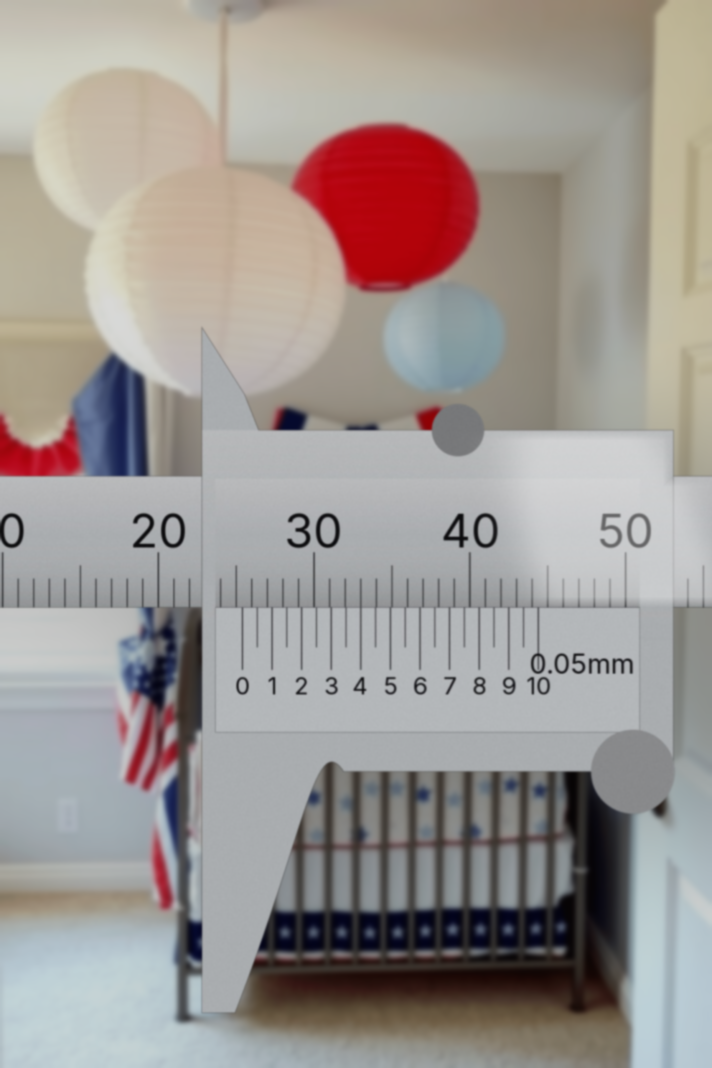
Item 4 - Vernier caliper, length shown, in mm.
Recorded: 25.4 mm
